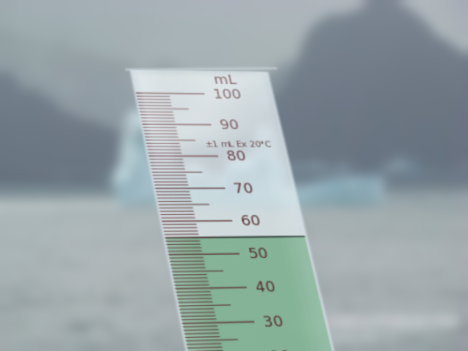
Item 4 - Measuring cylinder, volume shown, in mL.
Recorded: 55 mL
